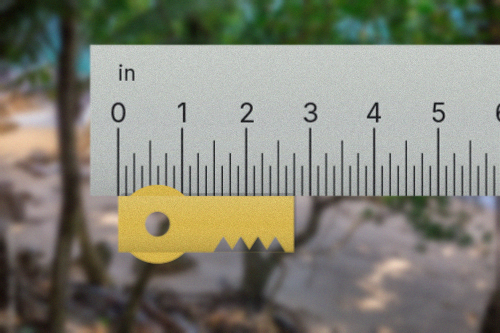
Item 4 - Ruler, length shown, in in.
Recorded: 2.75 in
